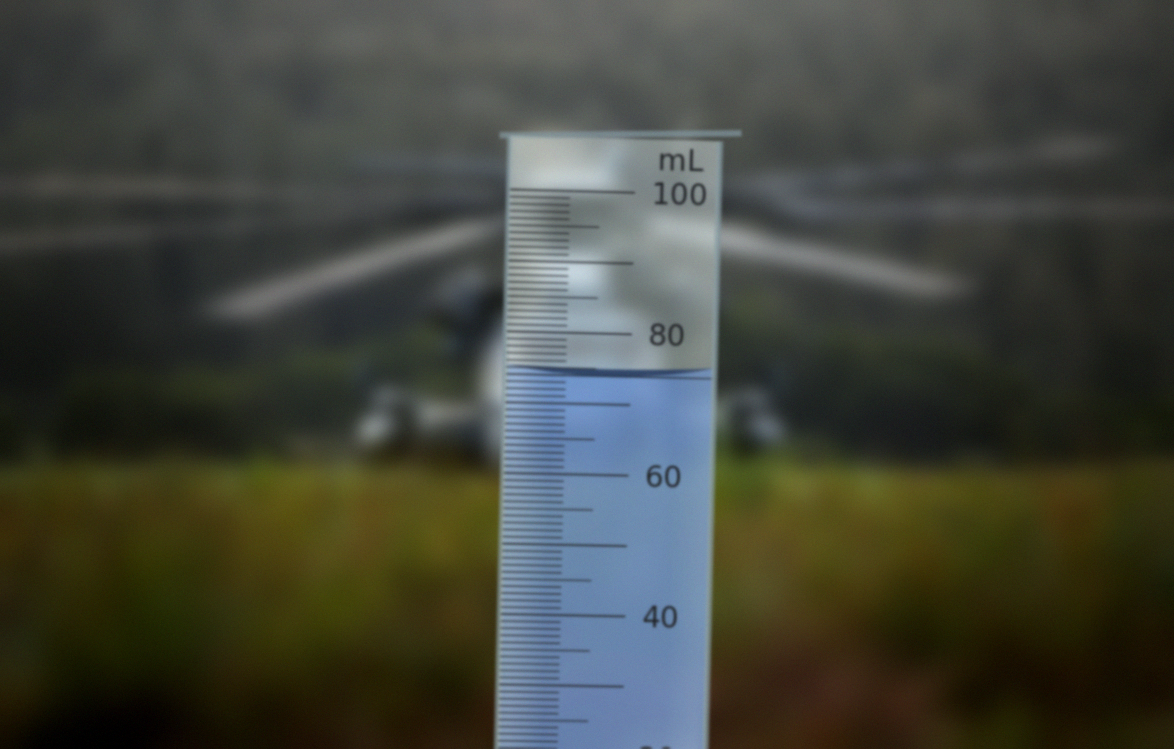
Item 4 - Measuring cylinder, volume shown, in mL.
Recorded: 74 mL
